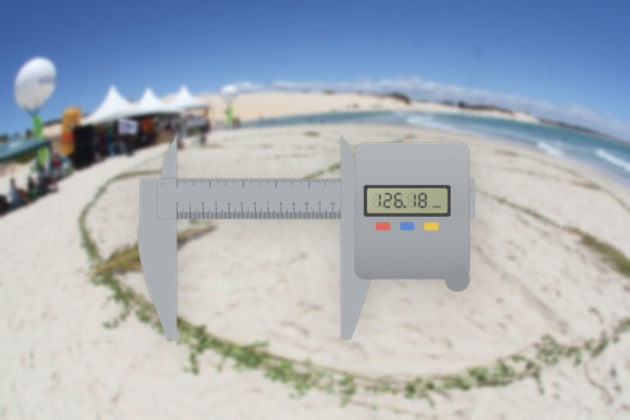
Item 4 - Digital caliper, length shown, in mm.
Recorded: 126.18 mm
